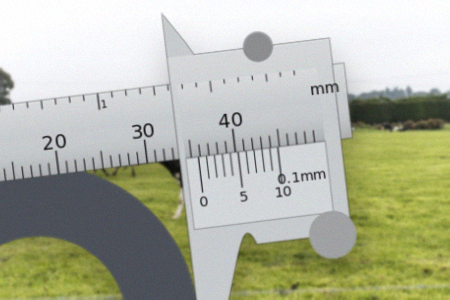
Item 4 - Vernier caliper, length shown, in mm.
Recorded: 35.8 mm
